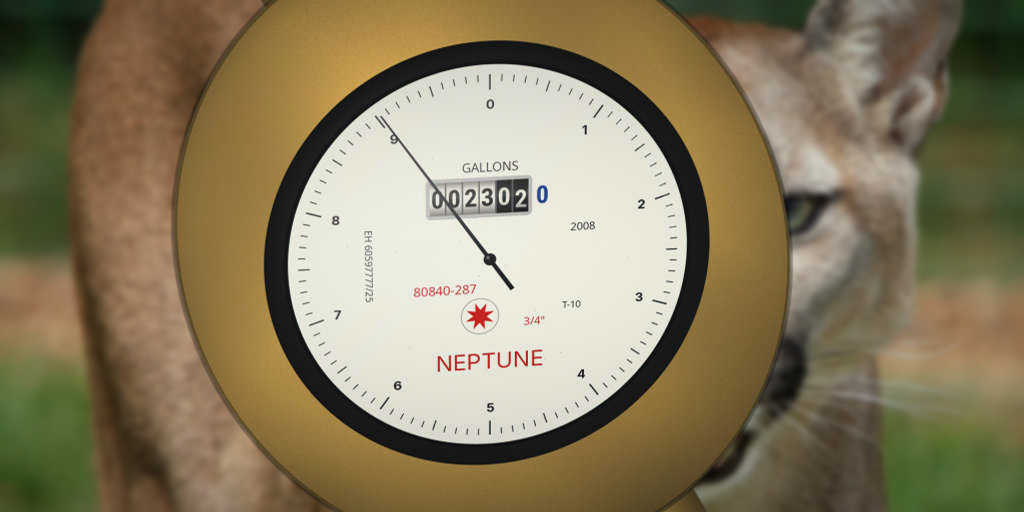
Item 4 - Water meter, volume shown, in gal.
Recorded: 23019.0 gal
